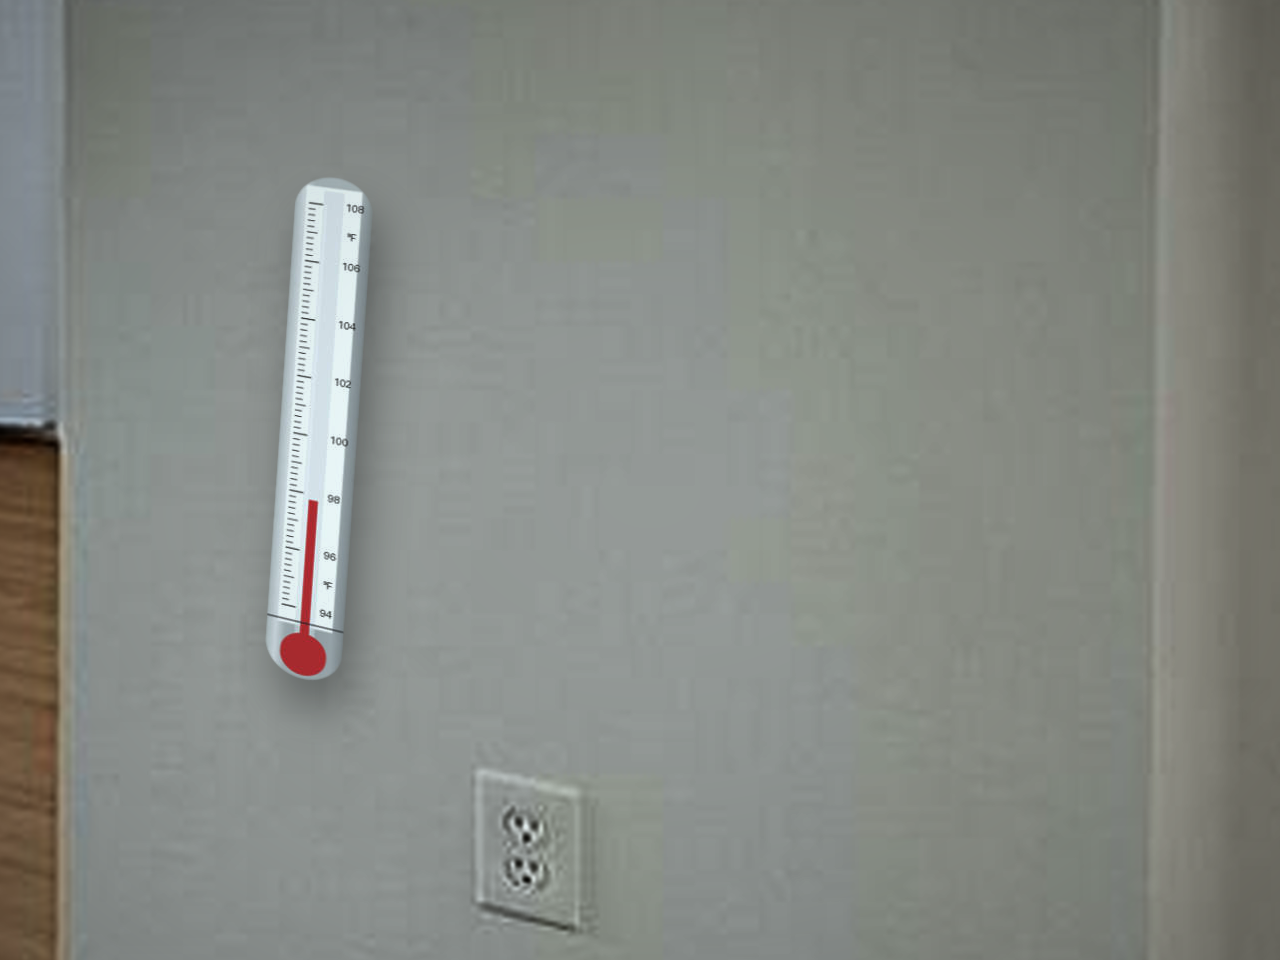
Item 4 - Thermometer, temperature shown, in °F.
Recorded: 97.8 °F
